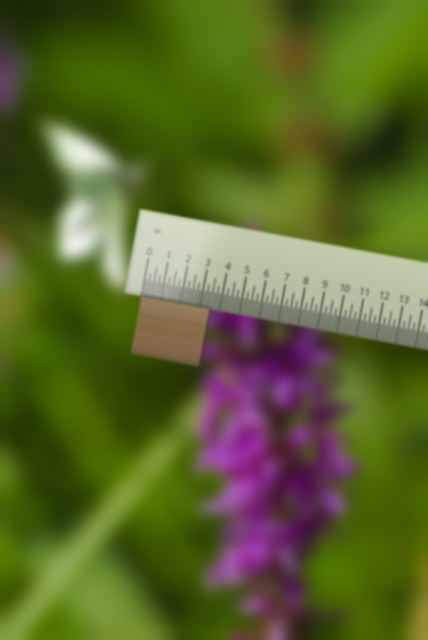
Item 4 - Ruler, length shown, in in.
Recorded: 3.5 in
